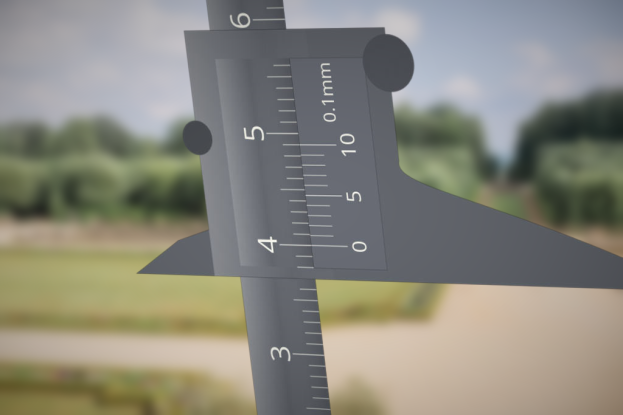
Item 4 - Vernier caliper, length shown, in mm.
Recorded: 40.0 mm
